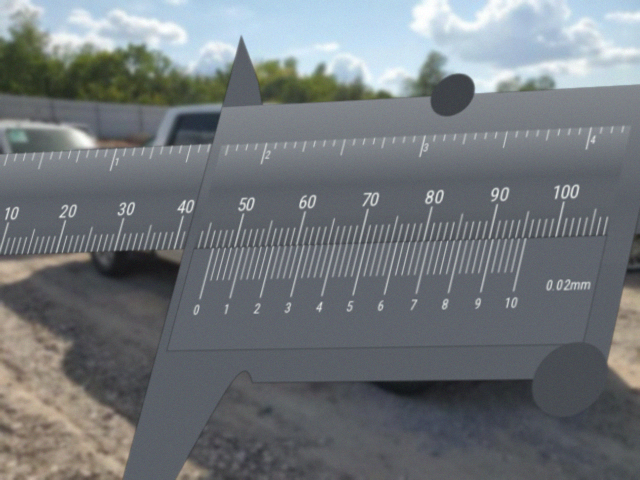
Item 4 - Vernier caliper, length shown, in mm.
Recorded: 46.5 mm
